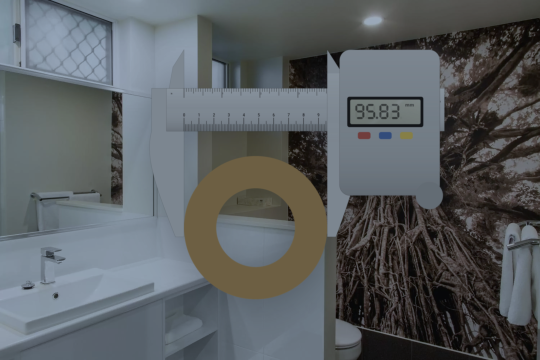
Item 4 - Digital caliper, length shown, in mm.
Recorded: 95.83 mm
